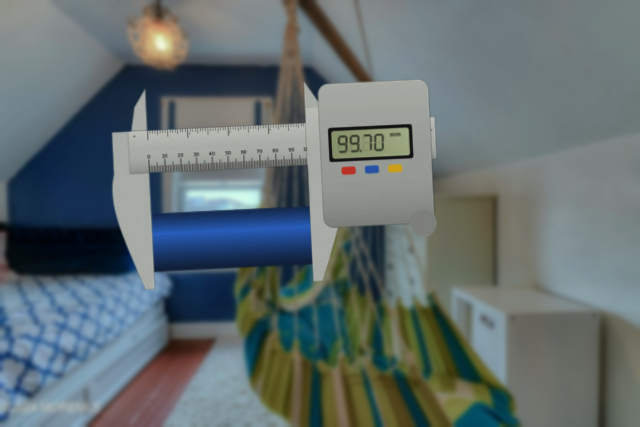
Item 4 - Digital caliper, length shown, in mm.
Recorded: 99.70 mm
